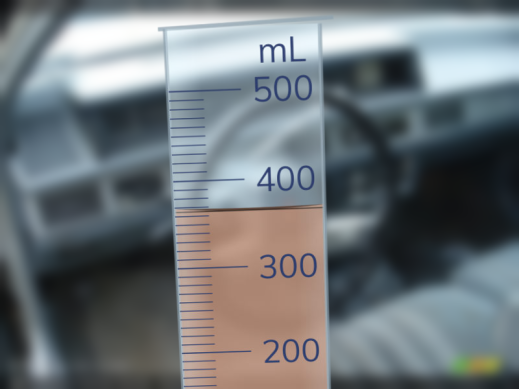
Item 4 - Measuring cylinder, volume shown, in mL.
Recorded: 365 mL
